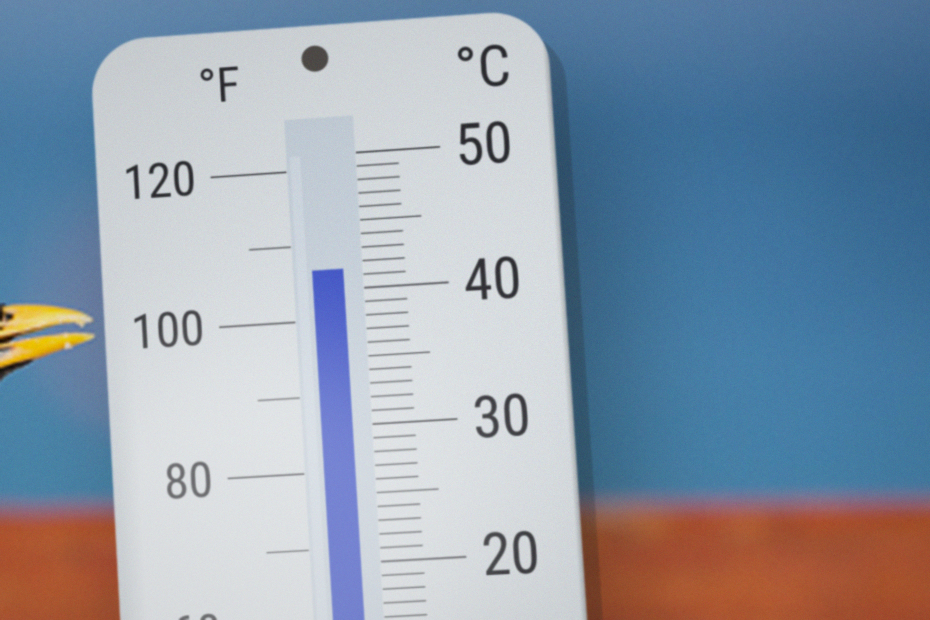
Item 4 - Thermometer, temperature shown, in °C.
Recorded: 41.5 °C
